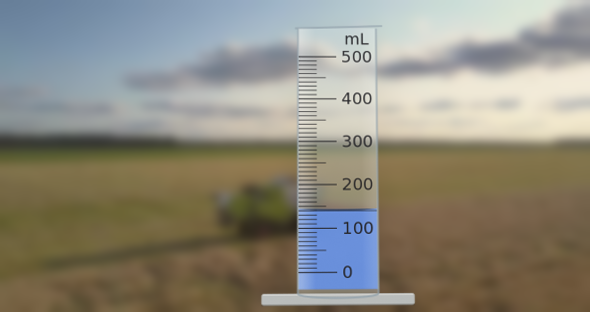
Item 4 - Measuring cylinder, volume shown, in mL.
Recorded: 140 mL
